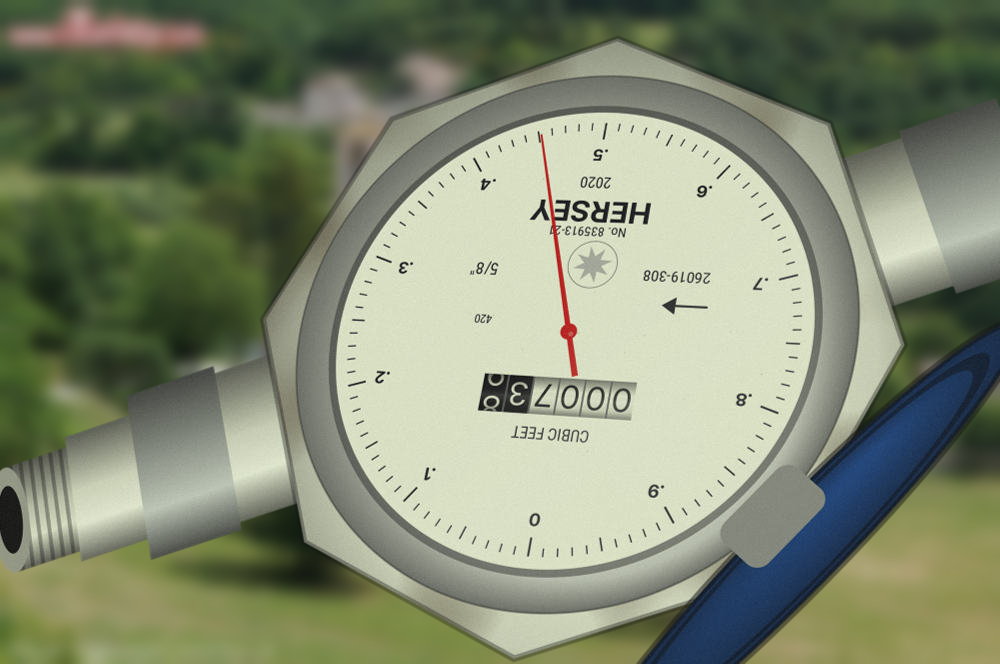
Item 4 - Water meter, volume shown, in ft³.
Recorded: 738.45 ft³
